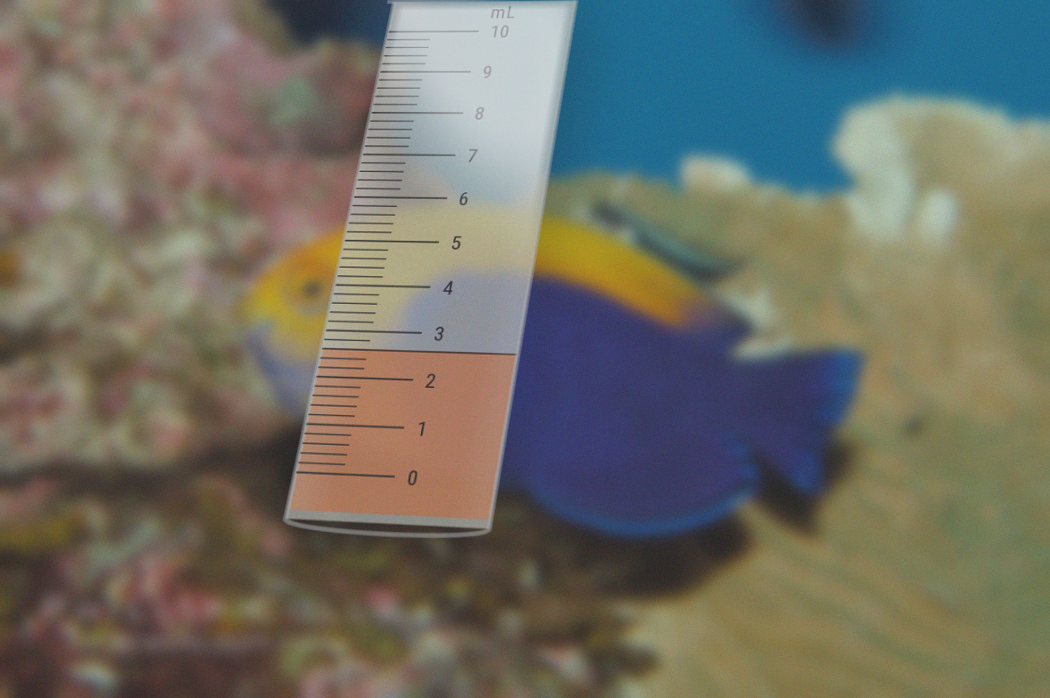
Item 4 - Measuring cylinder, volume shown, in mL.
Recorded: 2.6 mL
